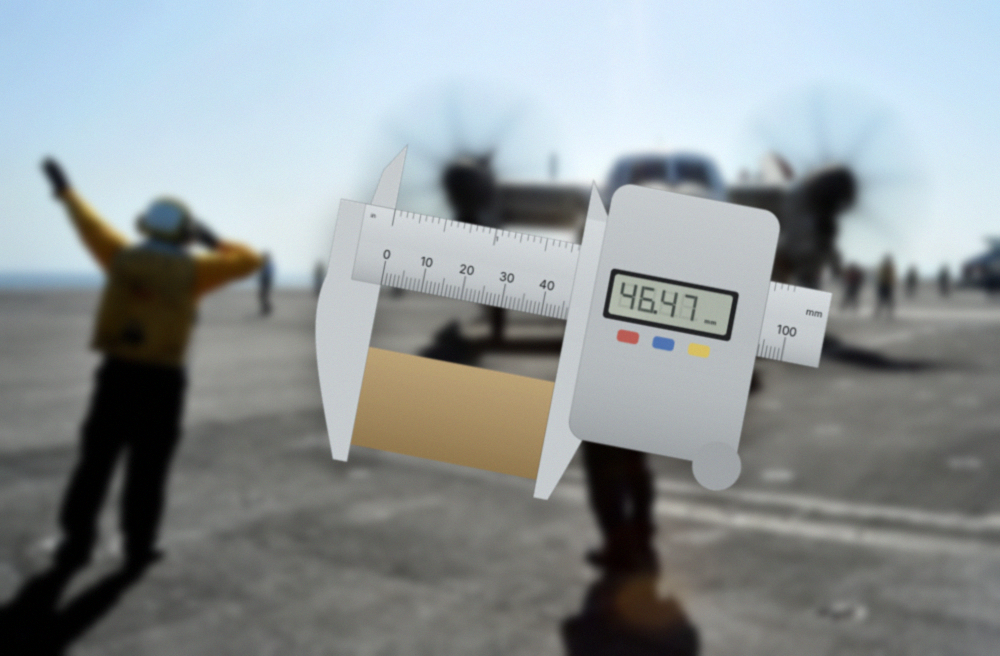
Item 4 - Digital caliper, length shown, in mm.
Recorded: 46.47 mm
